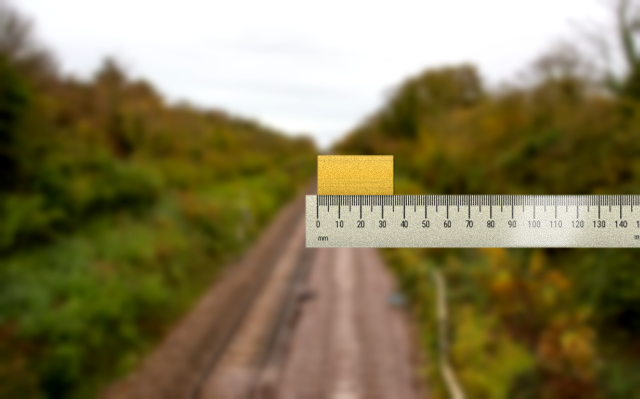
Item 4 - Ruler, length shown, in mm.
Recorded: 35 mm
